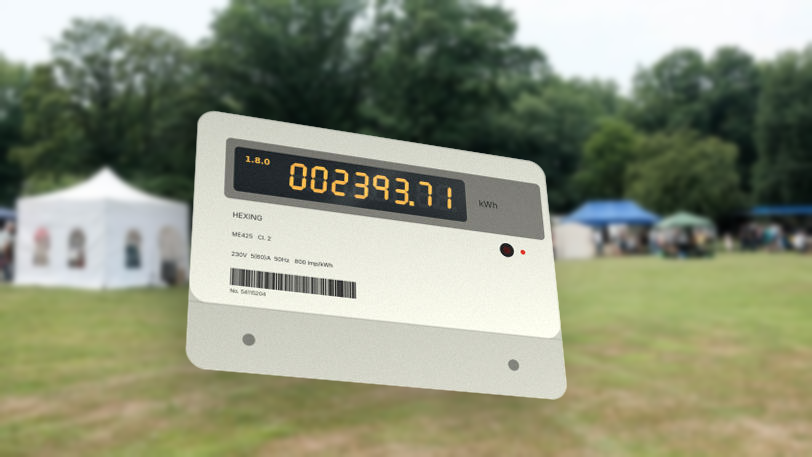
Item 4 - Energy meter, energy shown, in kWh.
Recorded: 2393.71 kWh
